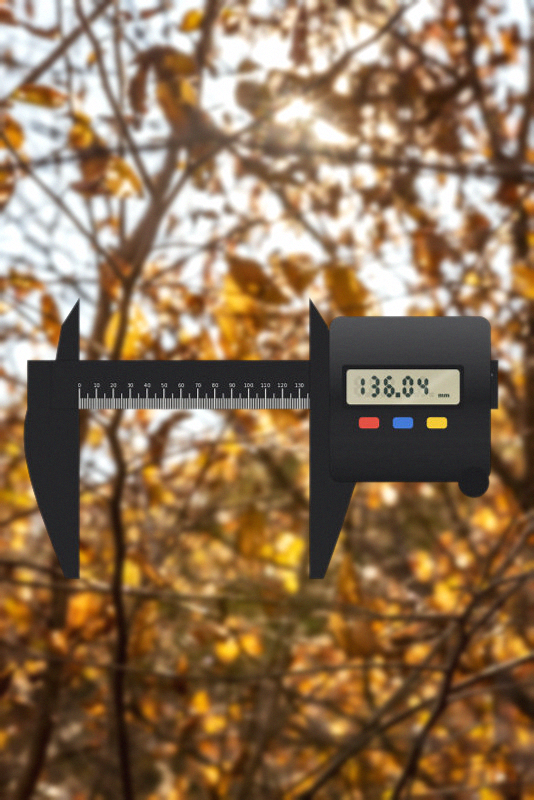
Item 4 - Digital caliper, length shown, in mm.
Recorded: 136.04 mm
